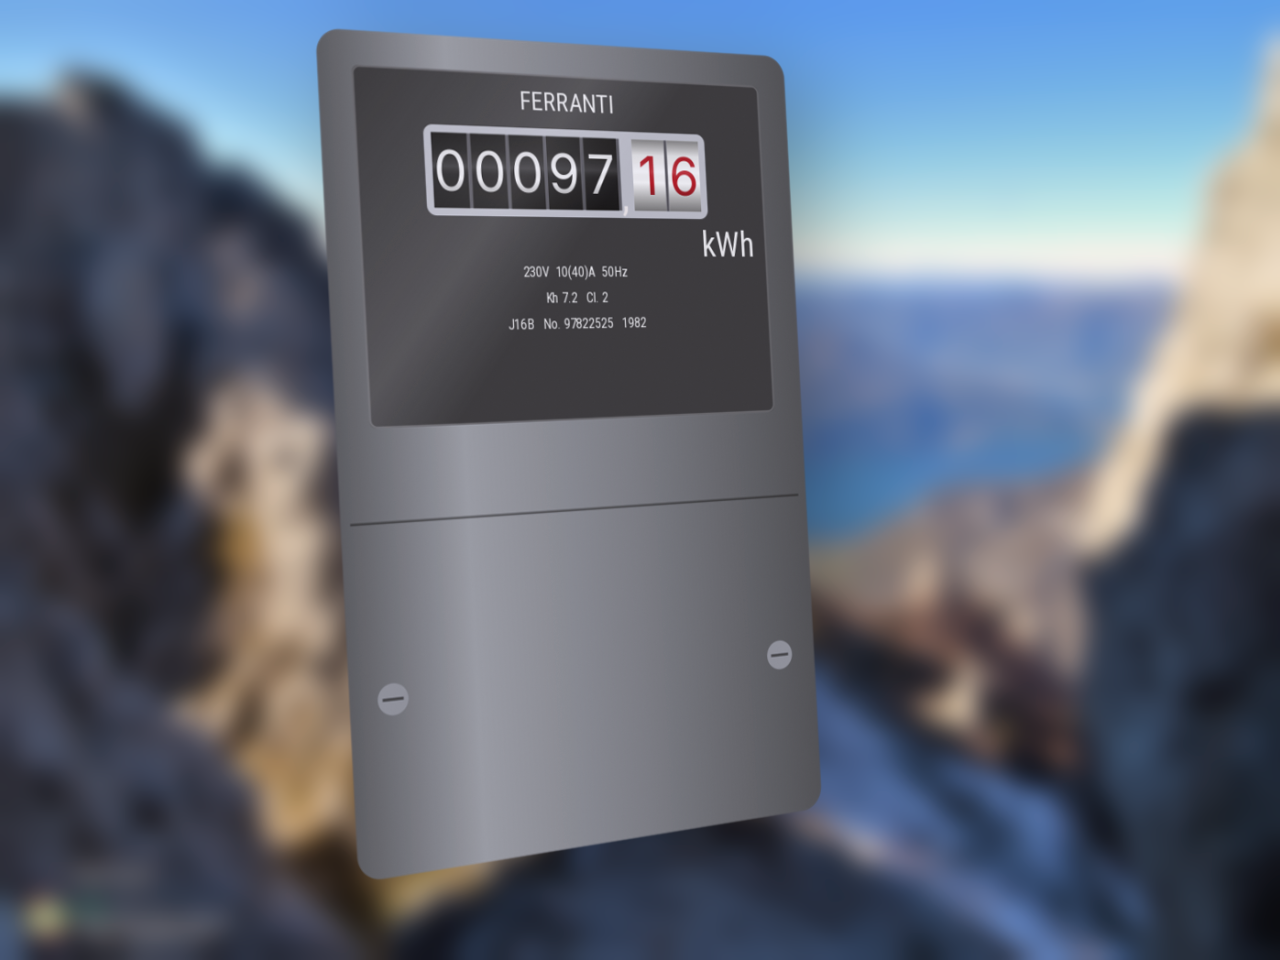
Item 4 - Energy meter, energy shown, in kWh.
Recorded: 97.16 kWh
